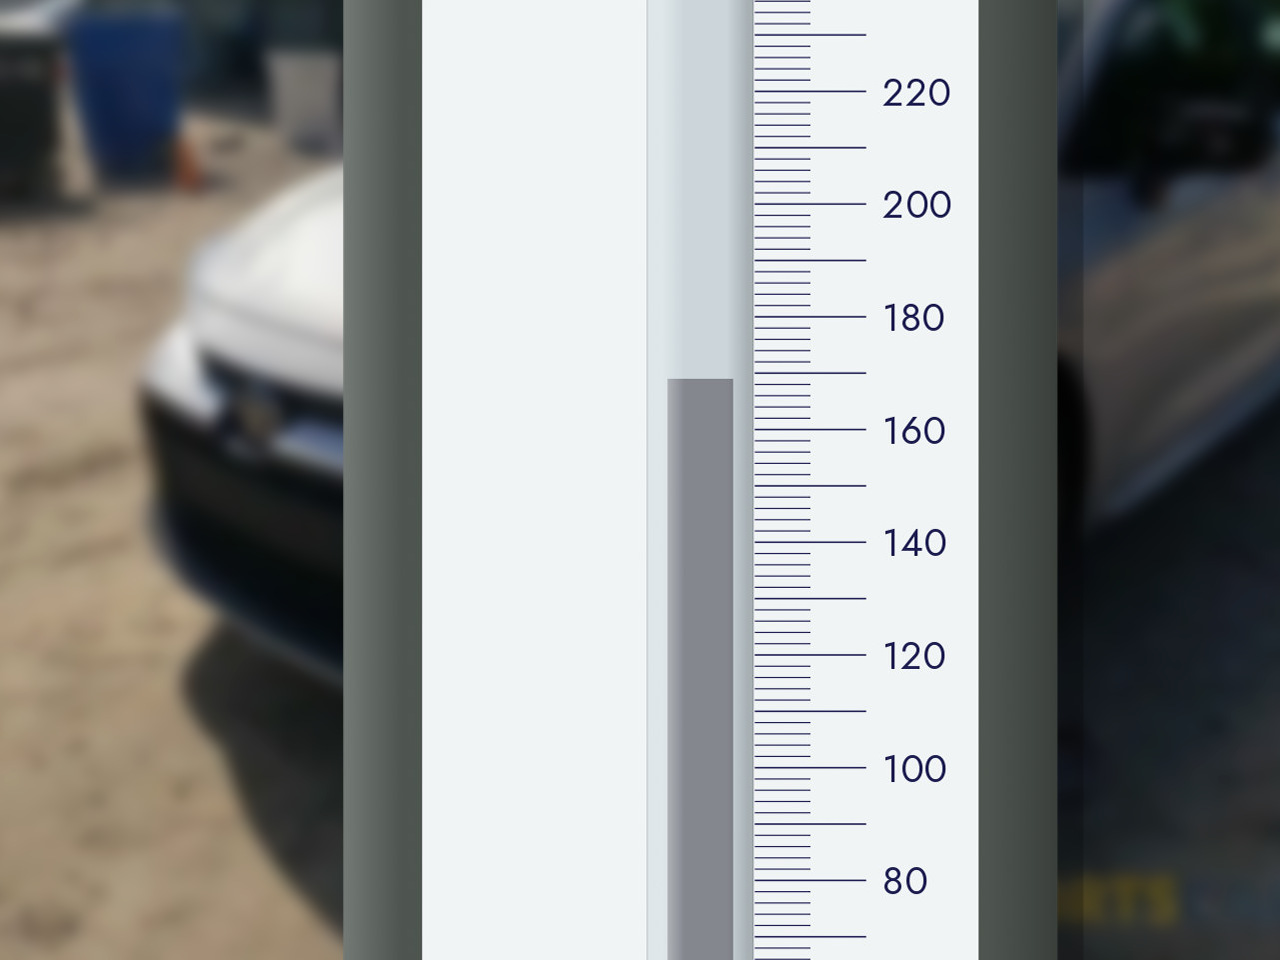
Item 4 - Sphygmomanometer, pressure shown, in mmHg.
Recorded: 169 mmHg
